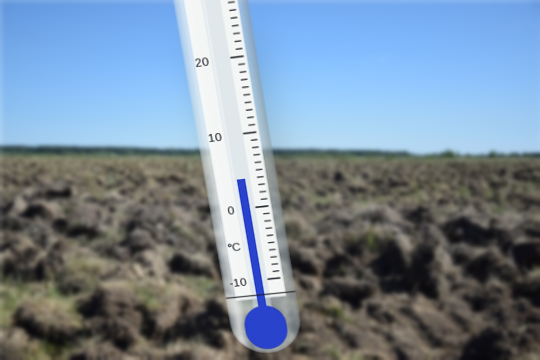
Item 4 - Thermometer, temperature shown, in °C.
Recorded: 4 °C
